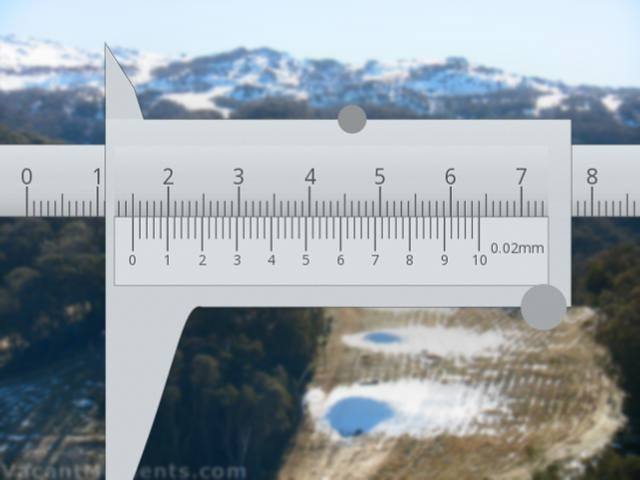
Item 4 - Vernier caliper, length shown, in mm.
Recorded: 15.0 mm
